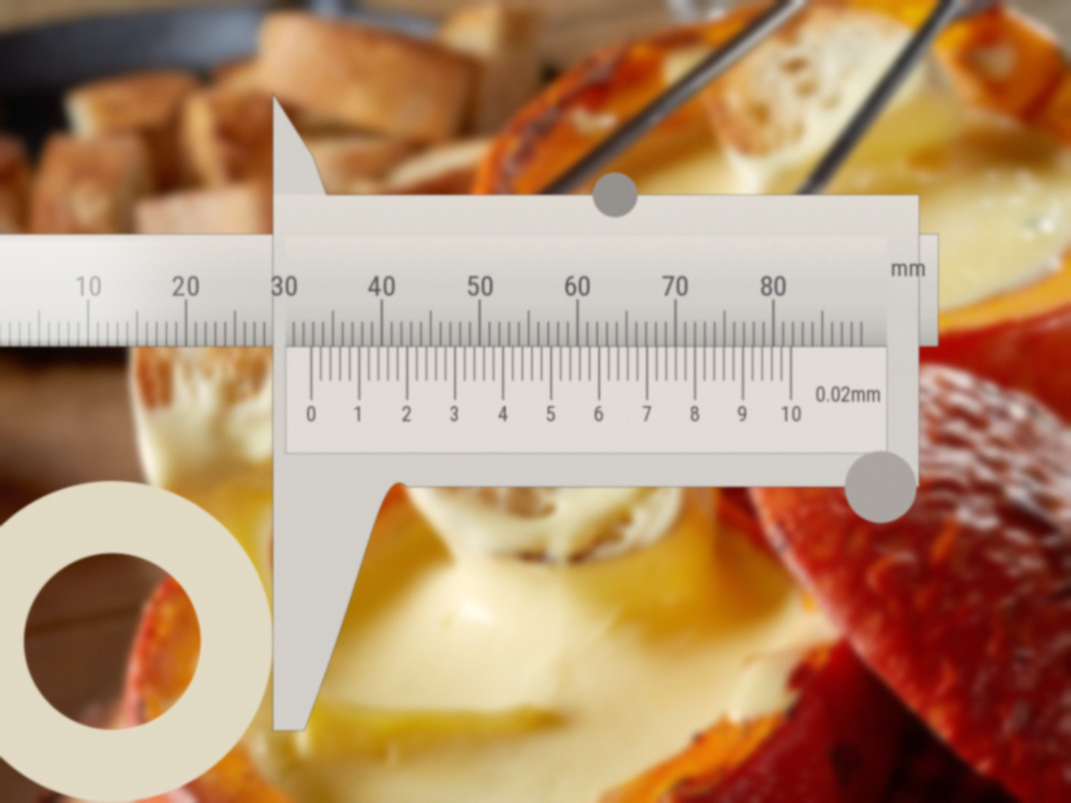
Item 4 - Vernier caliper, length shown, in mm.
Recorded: 32.8 mm
